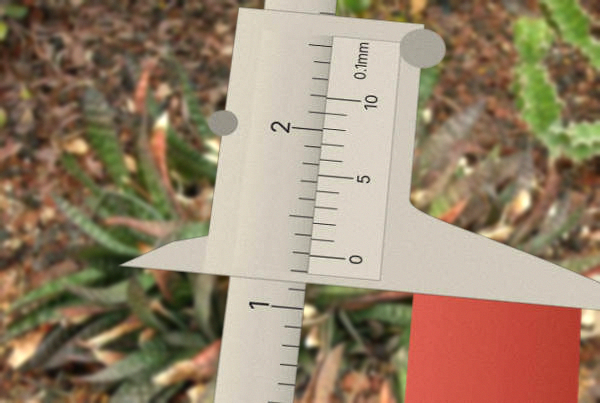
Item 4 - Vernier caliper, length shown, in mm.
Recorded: 12.9 mm
